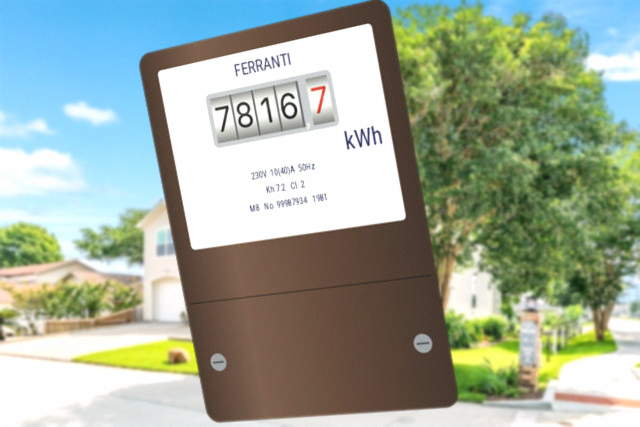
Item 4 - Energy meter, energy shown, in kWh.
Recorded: 7816.7 kWh
